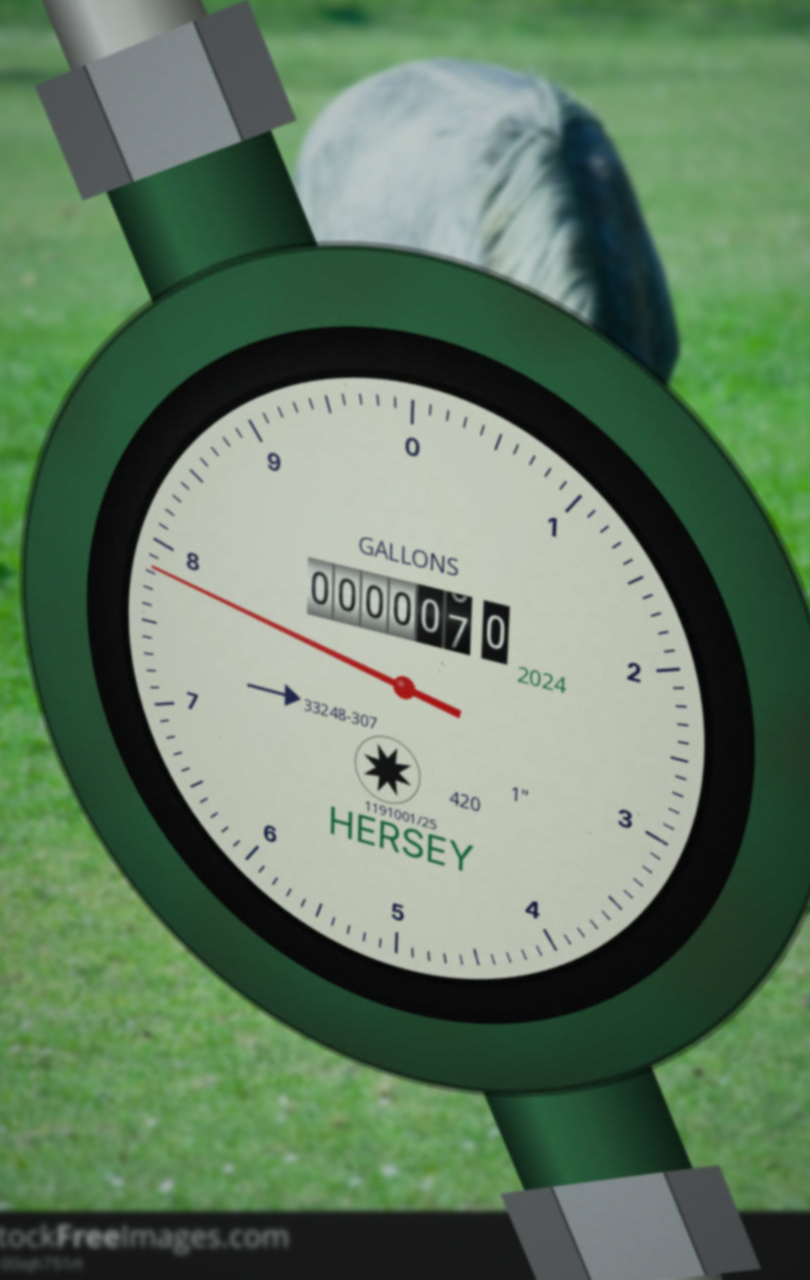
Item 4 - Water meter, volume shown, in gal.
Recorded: 67.8 gal
